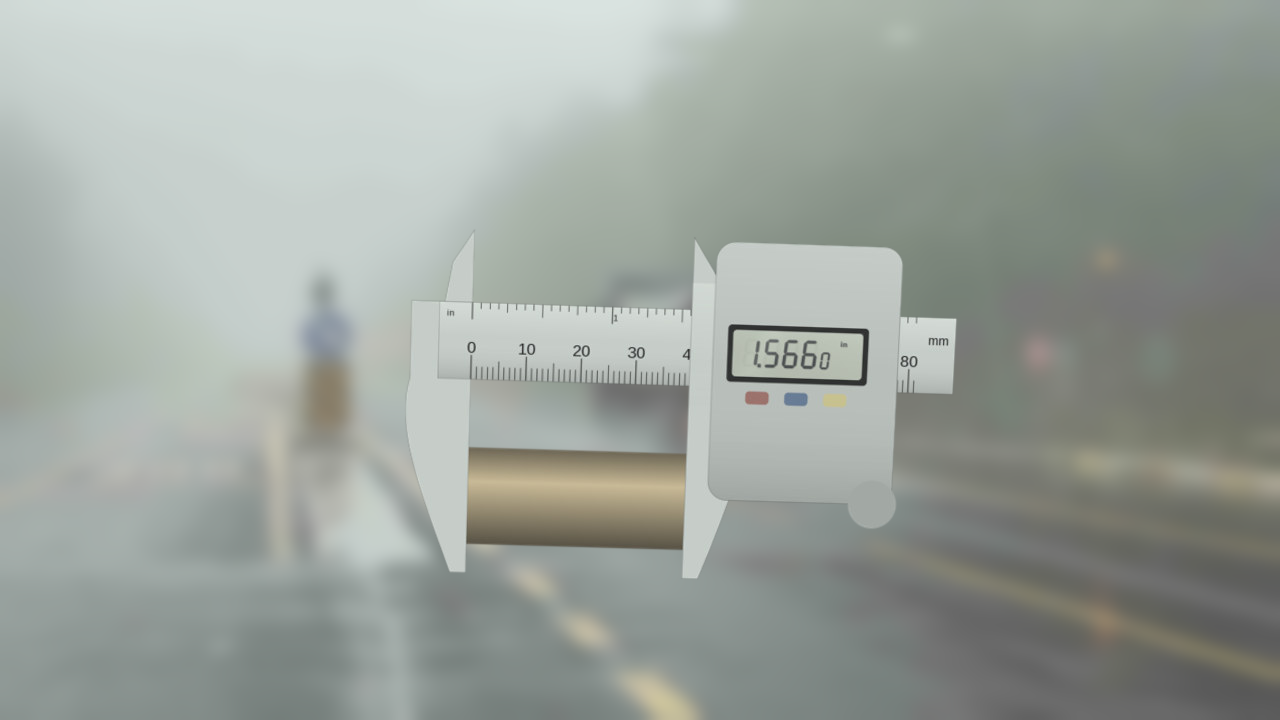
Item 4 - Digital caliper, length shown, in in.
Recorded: 1.5660 in
